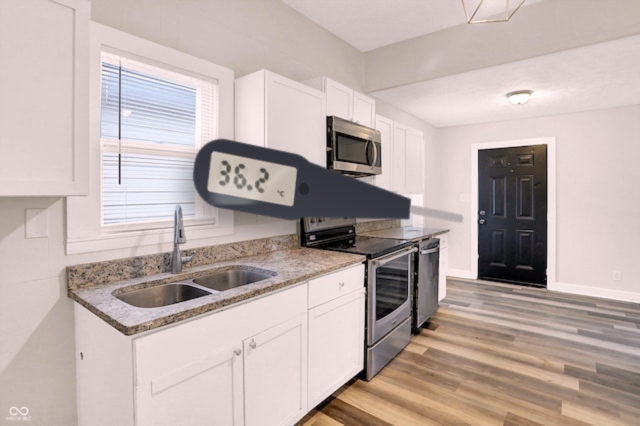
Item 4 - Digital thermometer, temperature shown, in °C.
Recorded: 36.2 °C
